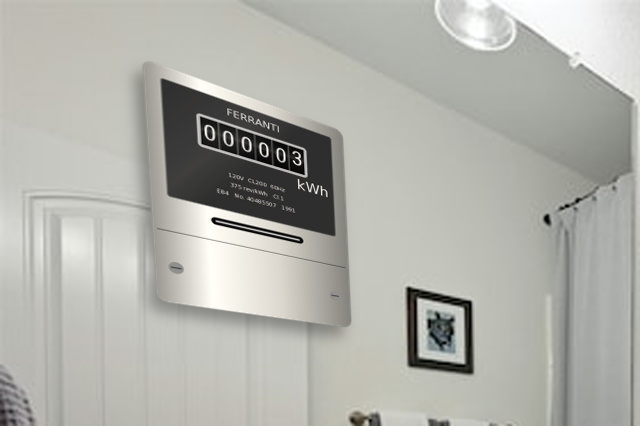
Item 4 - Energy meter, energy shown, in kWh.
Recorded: 3 kWh
